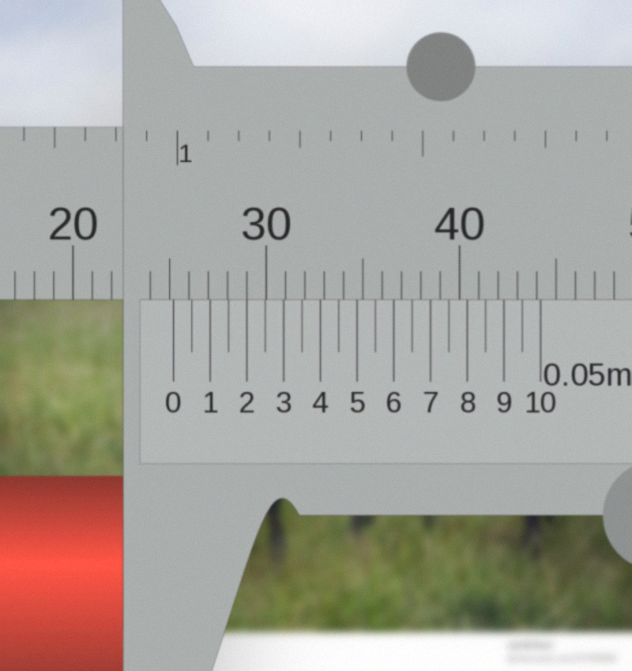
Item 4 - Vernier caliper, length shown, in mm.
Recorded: 25.2 mm
